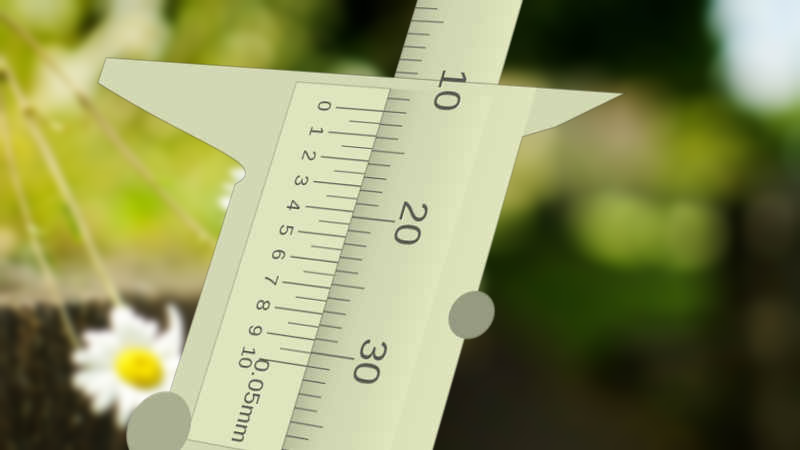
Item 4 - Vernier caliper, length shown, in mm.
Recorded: 12.0 mm
